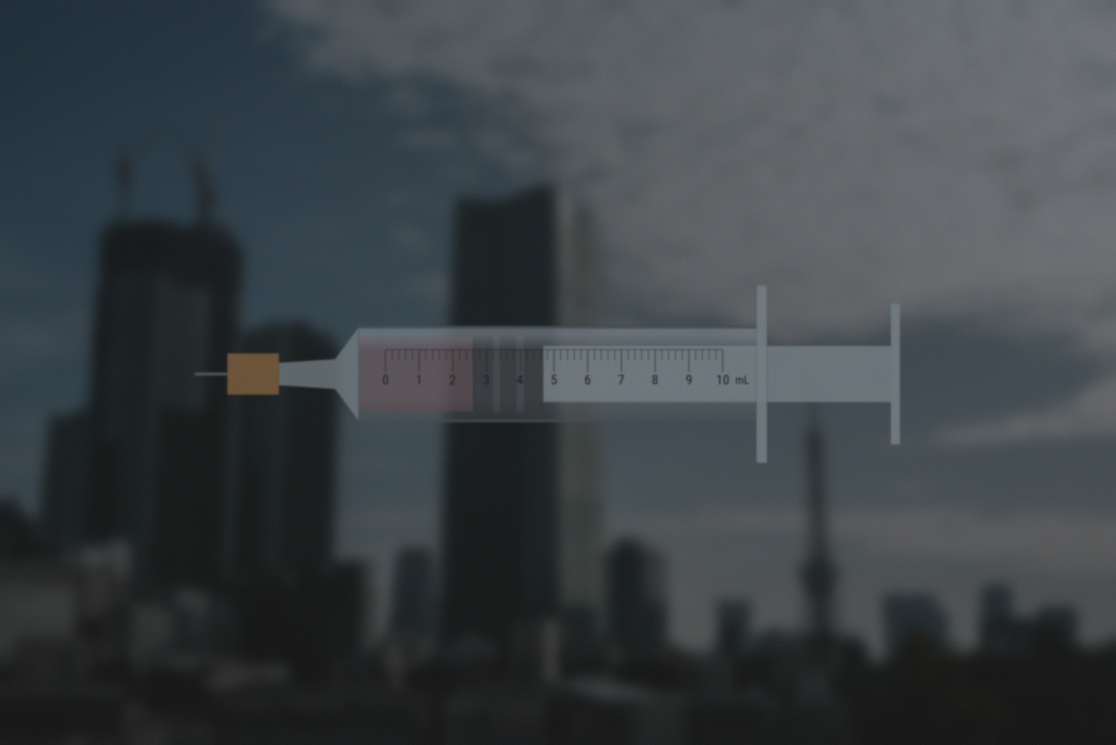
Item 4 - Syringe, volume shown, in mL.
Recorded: 2.6 mL
